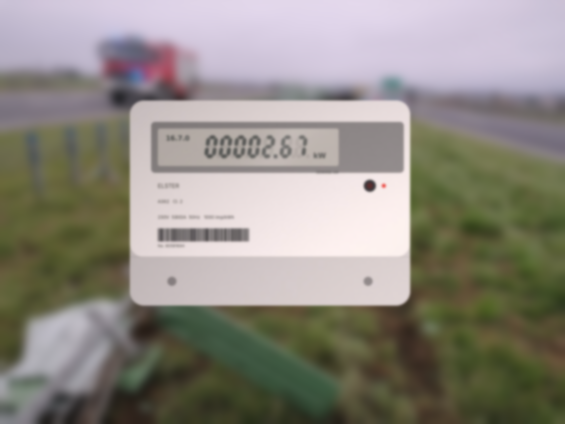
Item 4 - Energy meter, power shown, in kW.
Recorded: 2.67 kW
